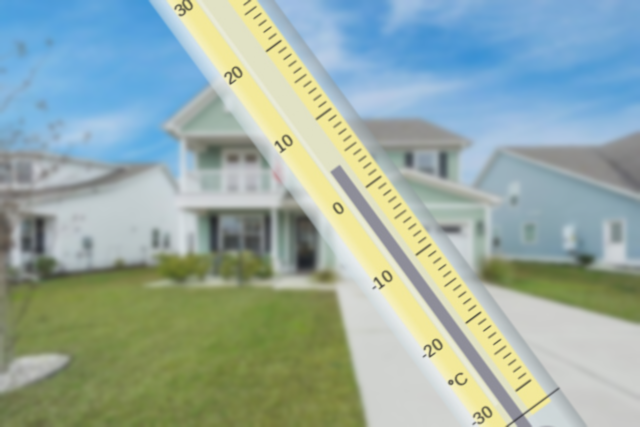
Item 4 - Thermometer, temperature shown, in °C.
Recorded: 4 °C
